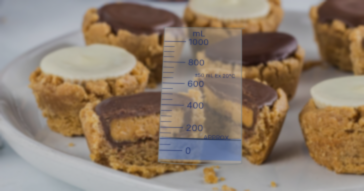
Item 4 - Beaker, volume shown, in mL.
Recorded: 100 mL
